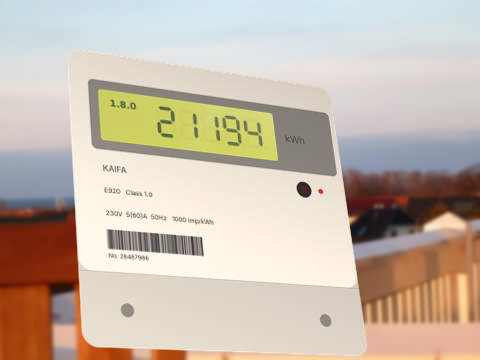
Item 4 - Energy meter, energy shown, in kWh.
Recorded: 21194 kWh
